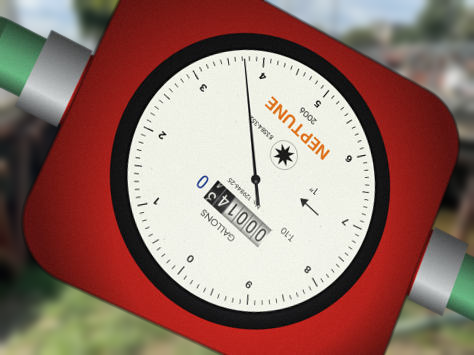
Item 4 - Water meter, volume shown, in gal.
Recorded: 1433.7 gal
